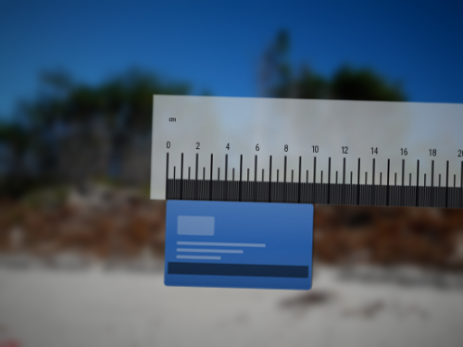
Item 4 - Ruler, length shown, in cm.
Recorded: 10 cm
